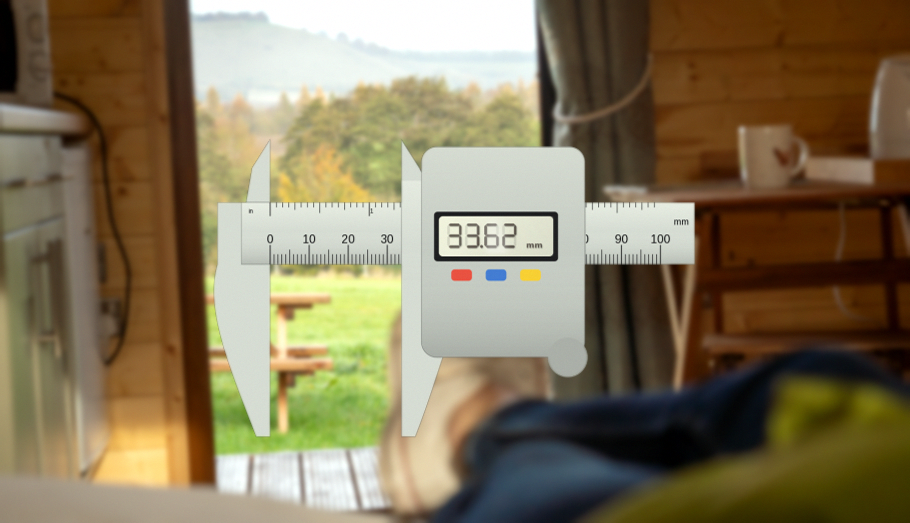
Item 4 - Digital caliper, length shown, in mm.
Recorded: 33.62 mm
